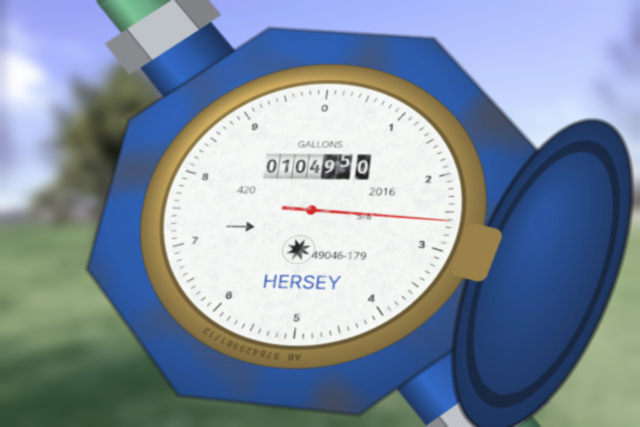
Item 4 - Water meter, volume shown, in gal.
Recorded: 104952.6 gal
